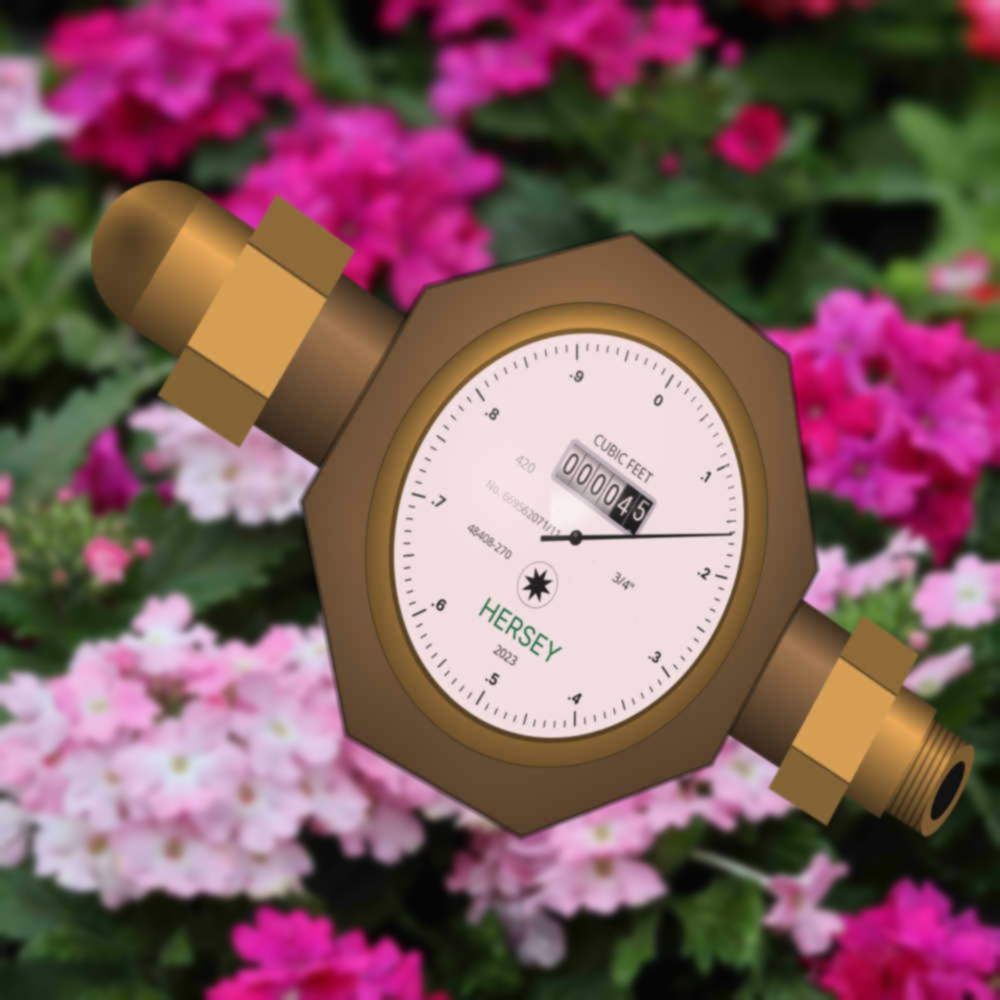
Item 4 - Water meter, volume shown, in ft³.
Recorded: 45.16 ft³
